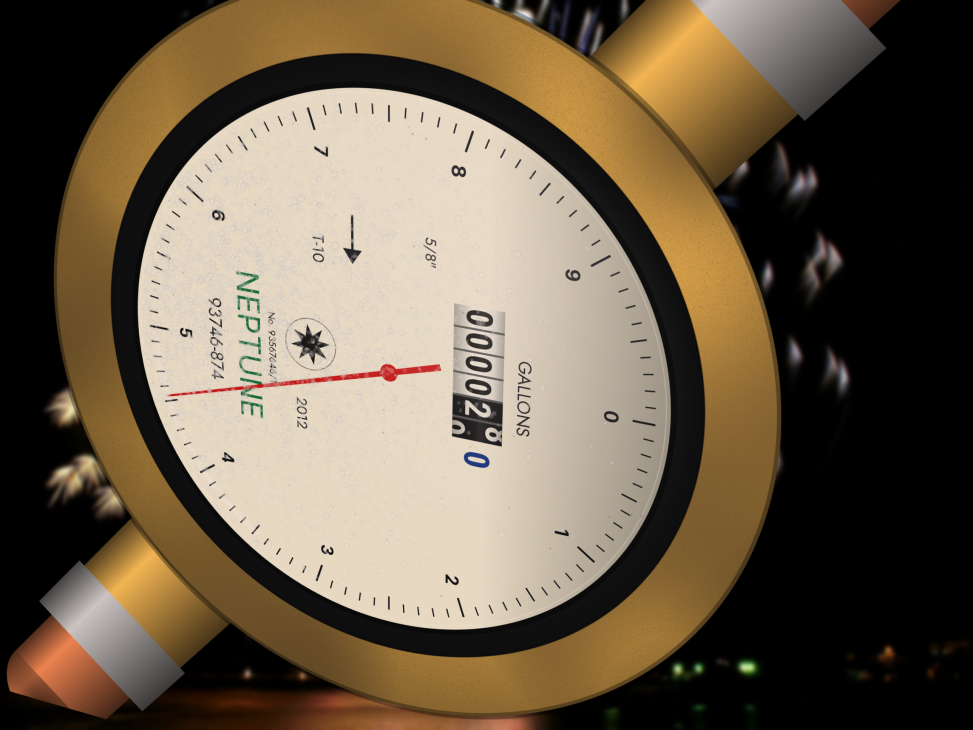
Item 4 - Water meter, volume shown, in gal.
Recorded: 284.5 gal
